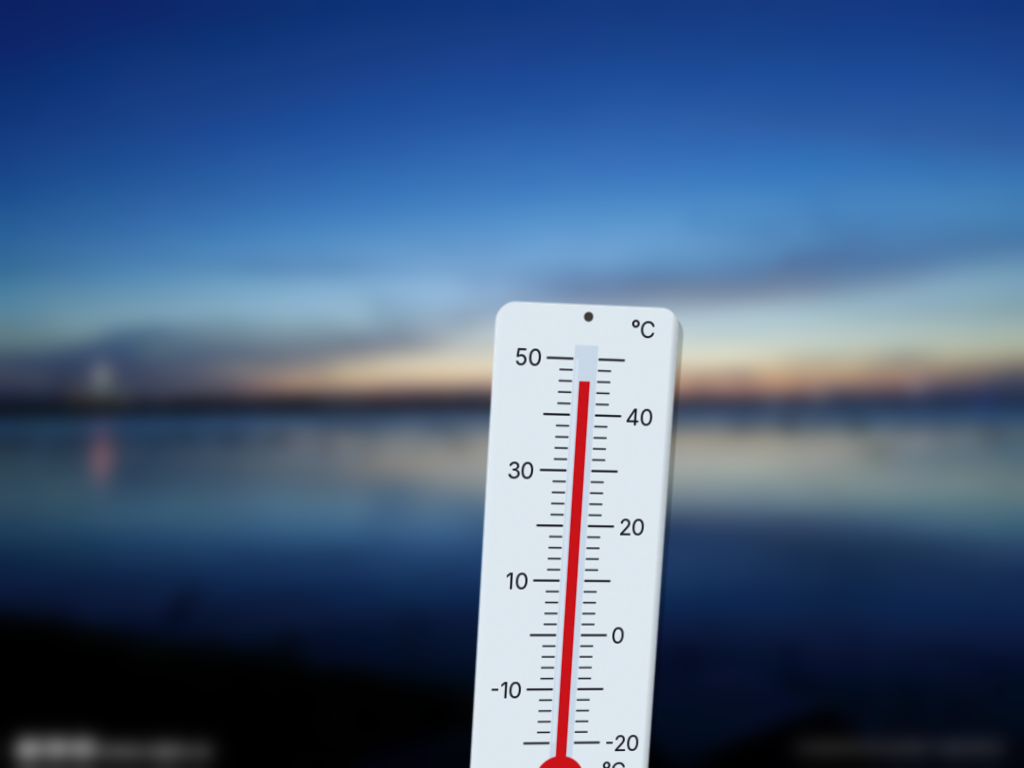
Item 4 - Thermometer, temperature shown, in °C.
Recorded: 46 °C
